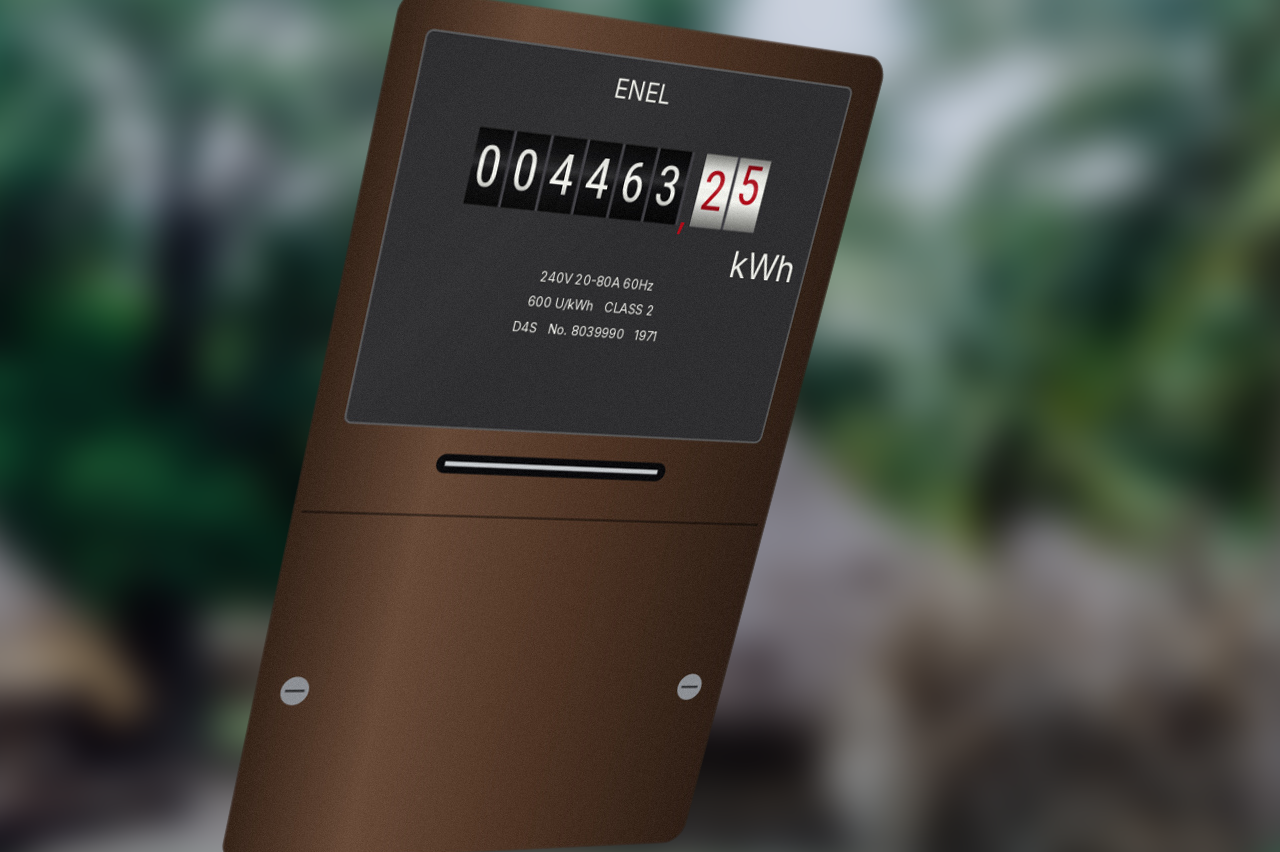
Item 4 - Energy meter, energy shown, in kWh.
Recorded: 4463.25 kWh
